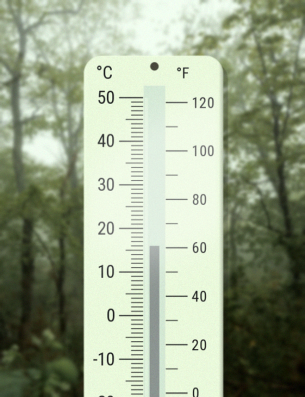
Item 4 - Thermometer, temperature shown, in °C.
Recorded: 16 °C
